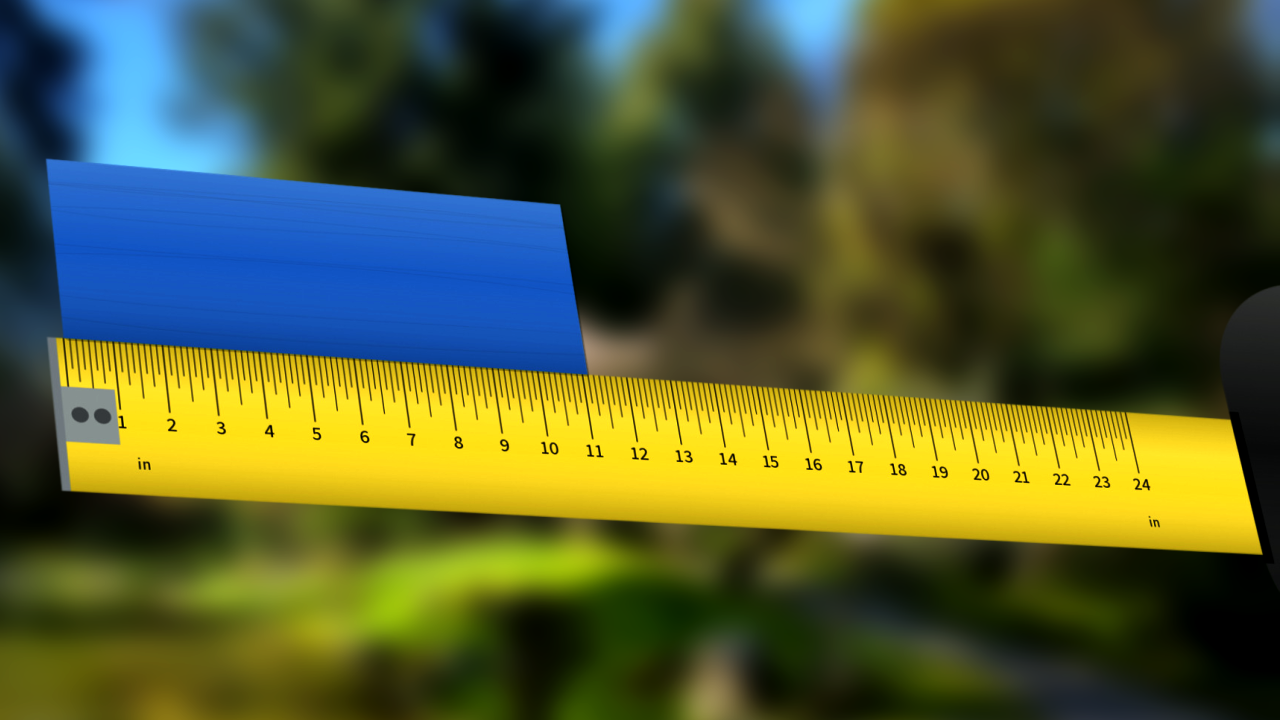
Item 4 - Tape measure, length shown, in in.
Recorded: 11.125 in
